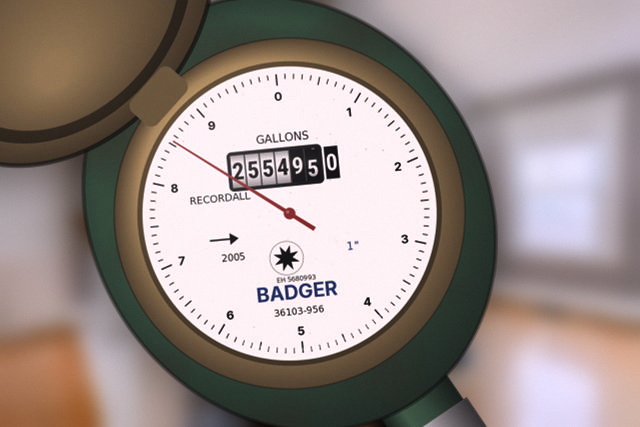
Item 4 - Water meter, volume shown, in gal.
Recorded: 2554948.5 gal
